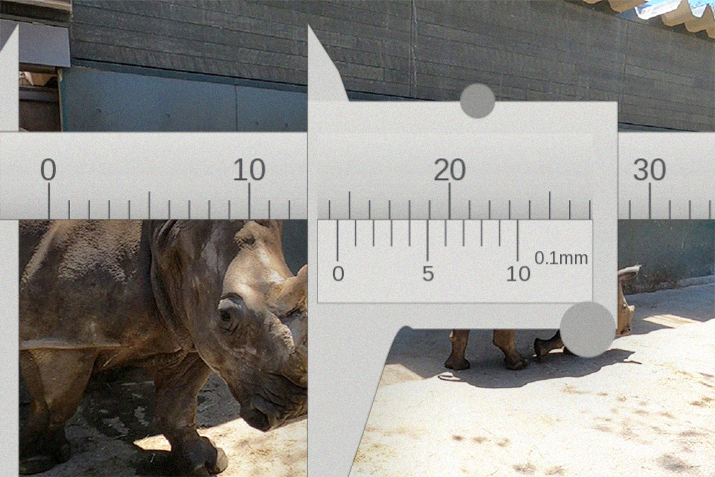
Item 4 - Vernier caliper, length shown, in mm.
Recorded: 14.4 mm
